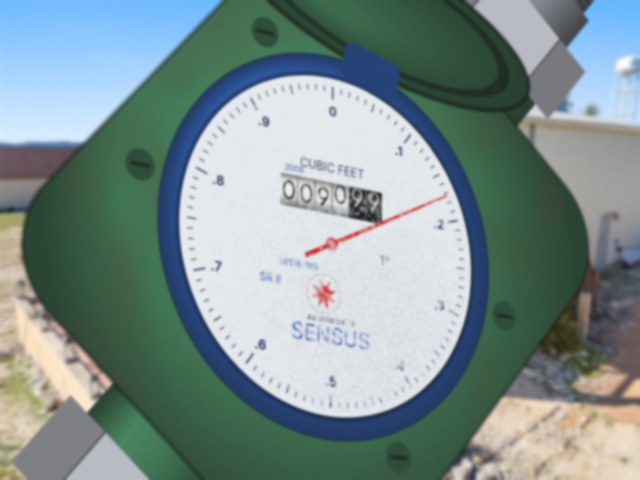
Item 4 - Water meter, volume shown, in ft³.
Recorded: 9099.17 ft³
